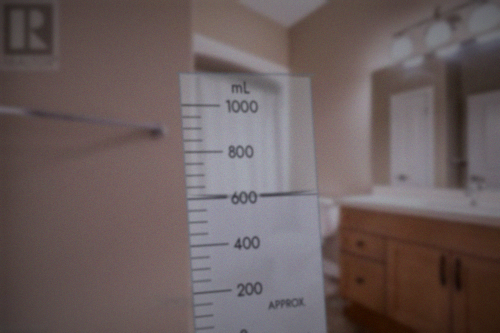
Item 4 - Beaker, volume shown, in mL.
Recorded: 600 mL
